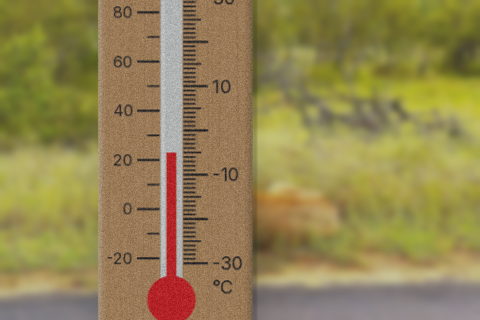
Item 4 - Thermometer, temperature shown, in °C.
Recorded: -5 °C
